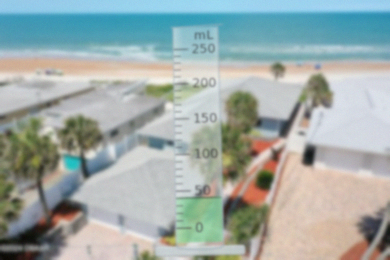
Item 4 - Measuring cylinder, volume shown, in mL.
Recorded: 40 mL
